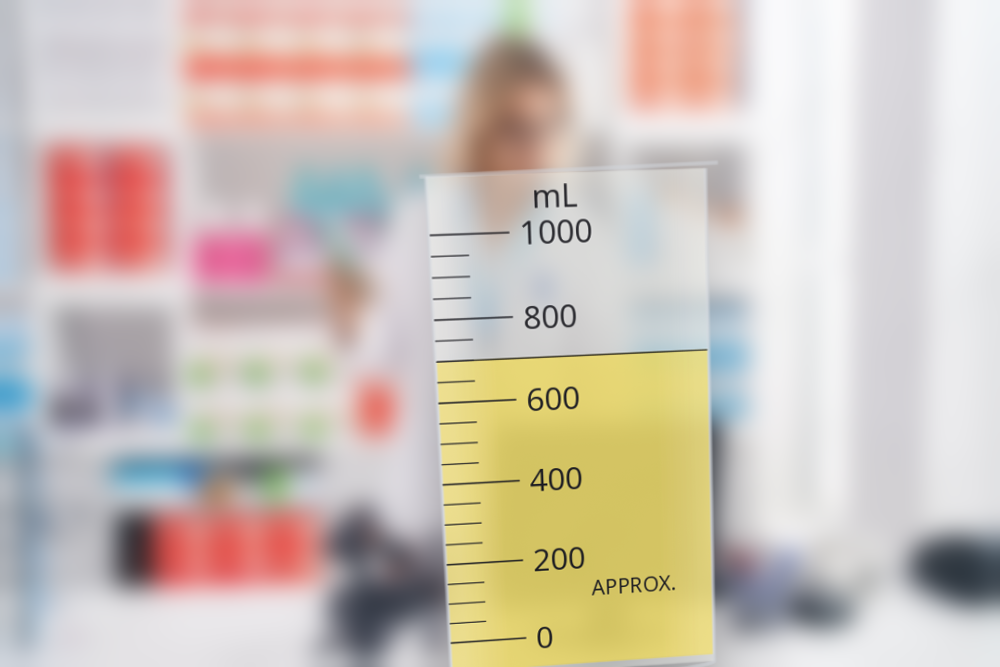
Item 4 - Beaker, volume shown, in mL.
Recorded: 700 mL
